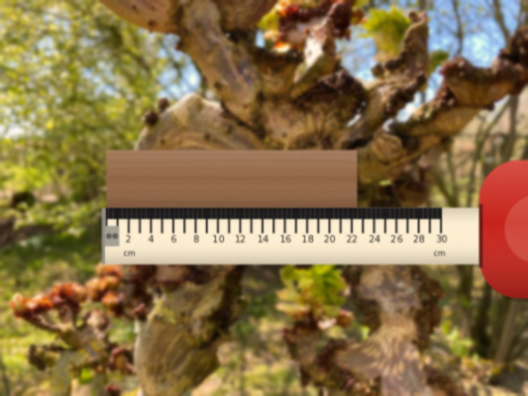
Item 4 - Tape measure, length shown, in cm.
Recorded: 22.5 cm
